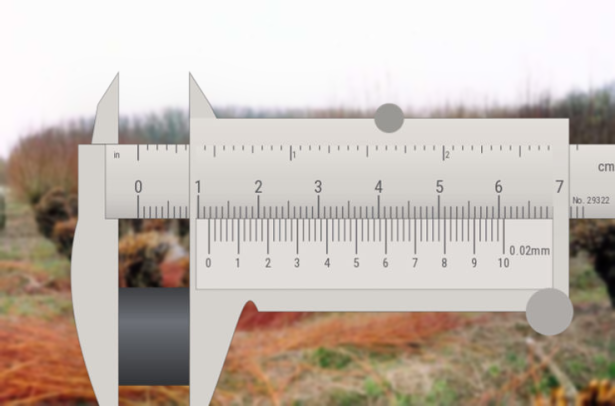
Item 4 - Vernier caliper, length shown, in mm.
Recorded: 11.8 mm
